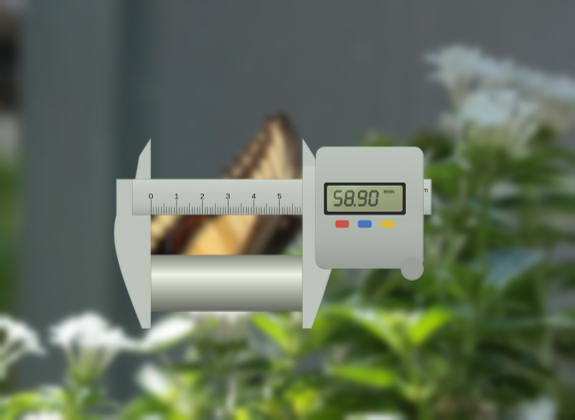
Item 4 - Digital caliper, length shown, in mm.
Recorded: 58.90 mm
